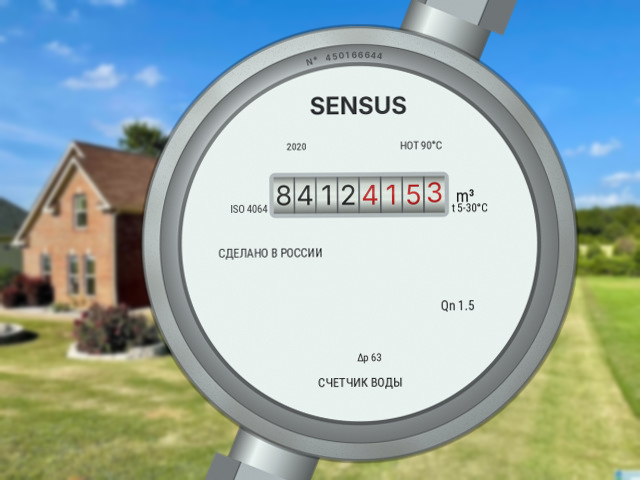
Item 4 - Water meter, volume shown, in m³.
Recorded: 8412.4153 m³
